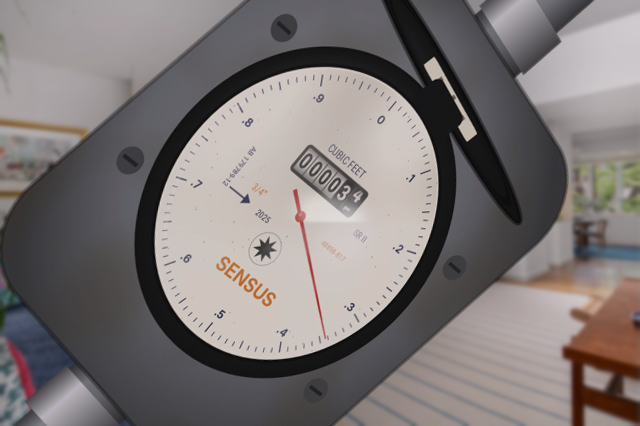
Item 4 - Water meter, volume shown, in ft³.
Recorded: 34.34 ft³
